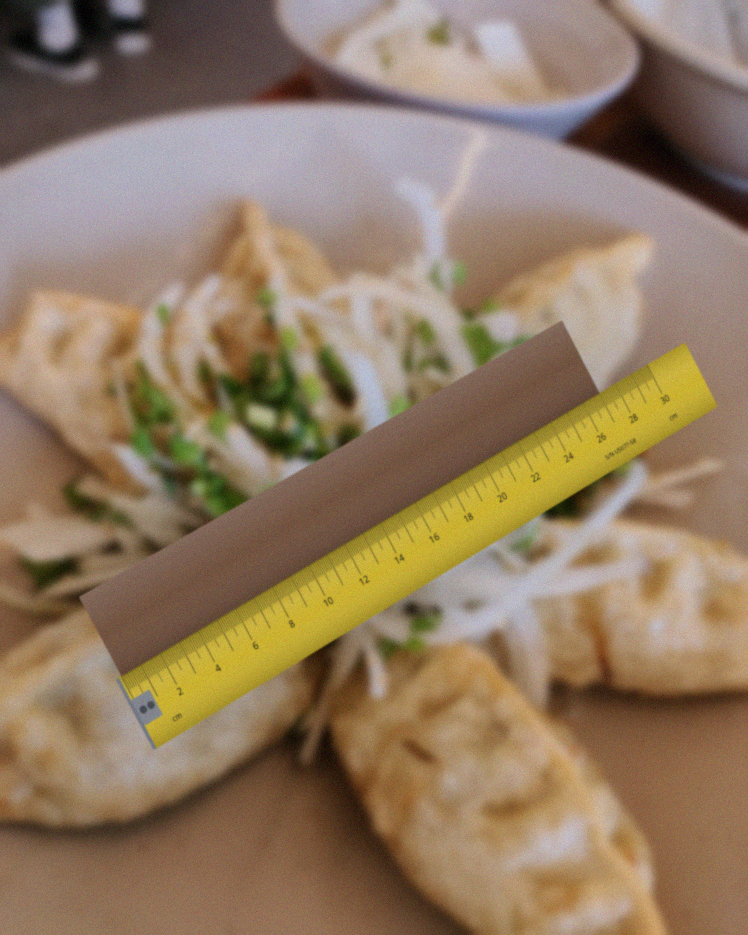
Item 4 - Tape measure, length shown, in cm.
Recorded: 27 cm
